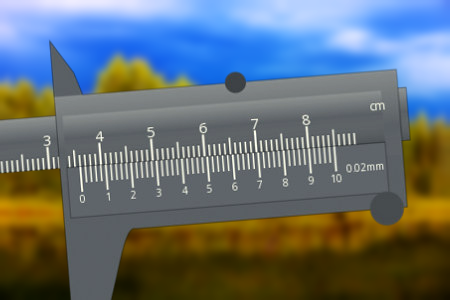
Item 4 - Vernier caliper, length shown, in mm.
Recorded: 36.0 mm
